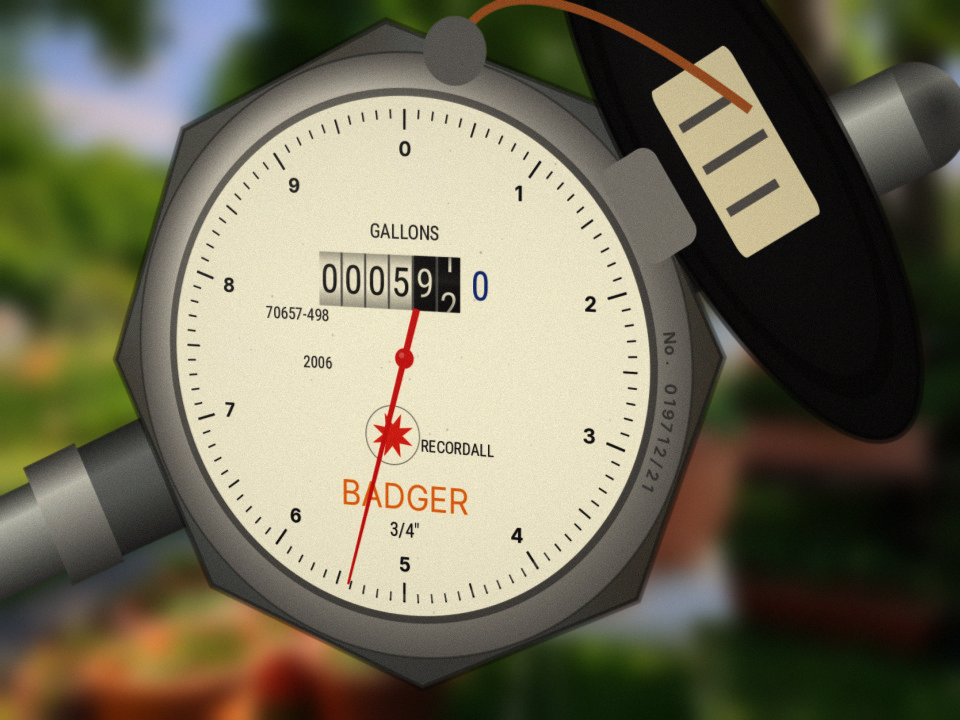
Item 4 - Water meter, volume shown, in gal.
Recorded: 5915.4 gal
